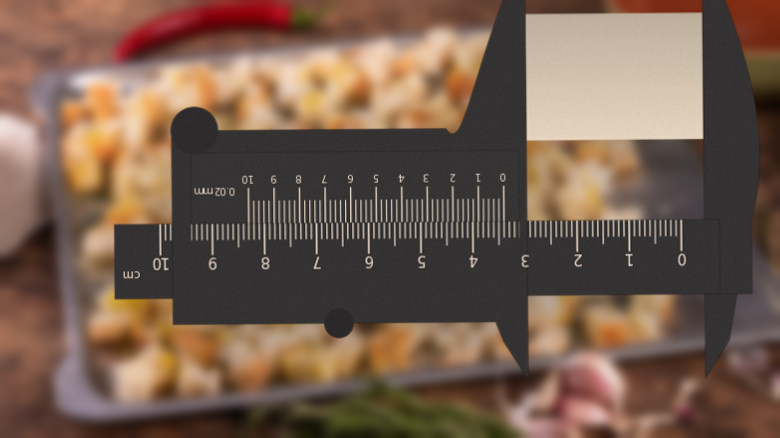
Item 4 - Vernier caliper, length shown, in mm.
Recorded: 34.0 mm
